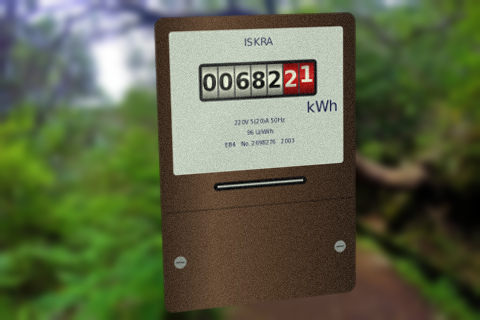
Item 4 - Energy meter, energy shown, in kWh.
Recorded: 682.21 kWh
